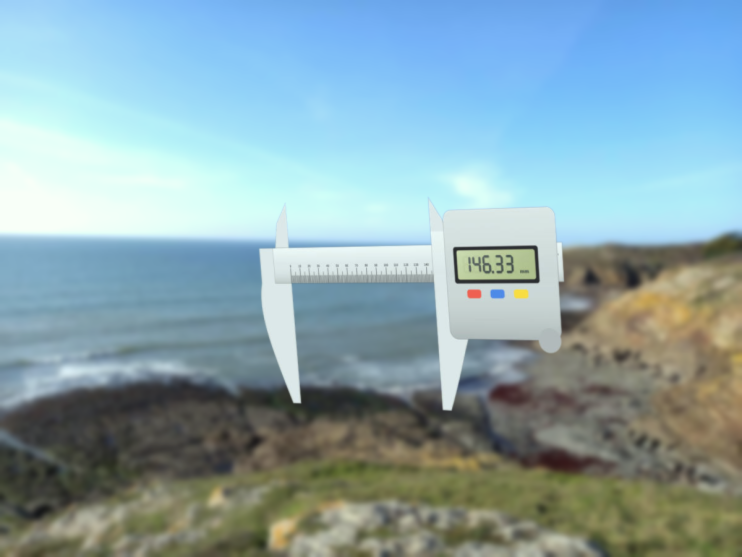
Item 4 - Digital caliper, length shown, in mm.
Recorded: 146.33 mm
